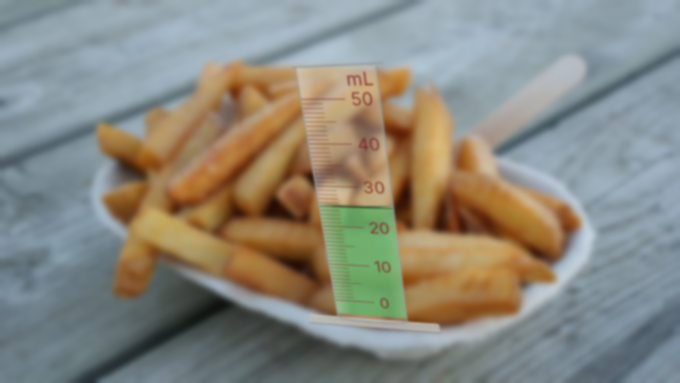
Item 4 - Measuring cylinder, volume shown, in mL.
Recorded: 25 mL
